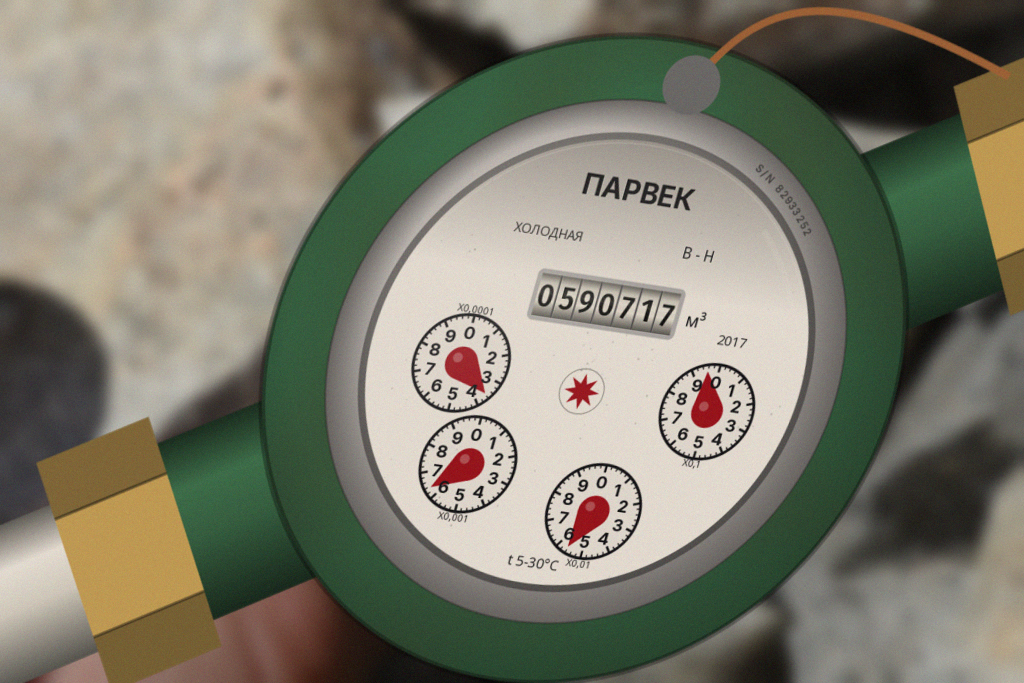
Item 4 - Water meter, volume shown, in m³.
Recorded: 590716.9563 m³
